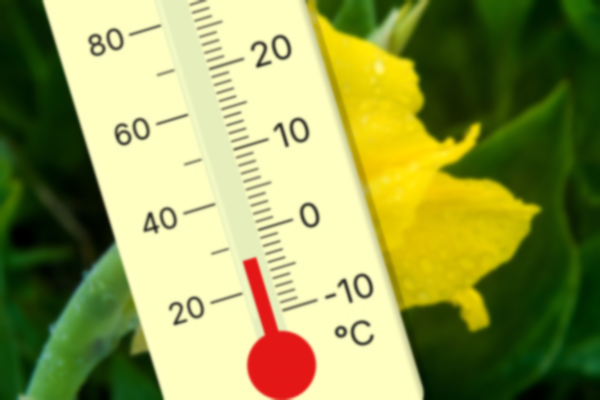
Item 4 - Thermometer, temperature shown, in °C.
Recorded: -3 °C
